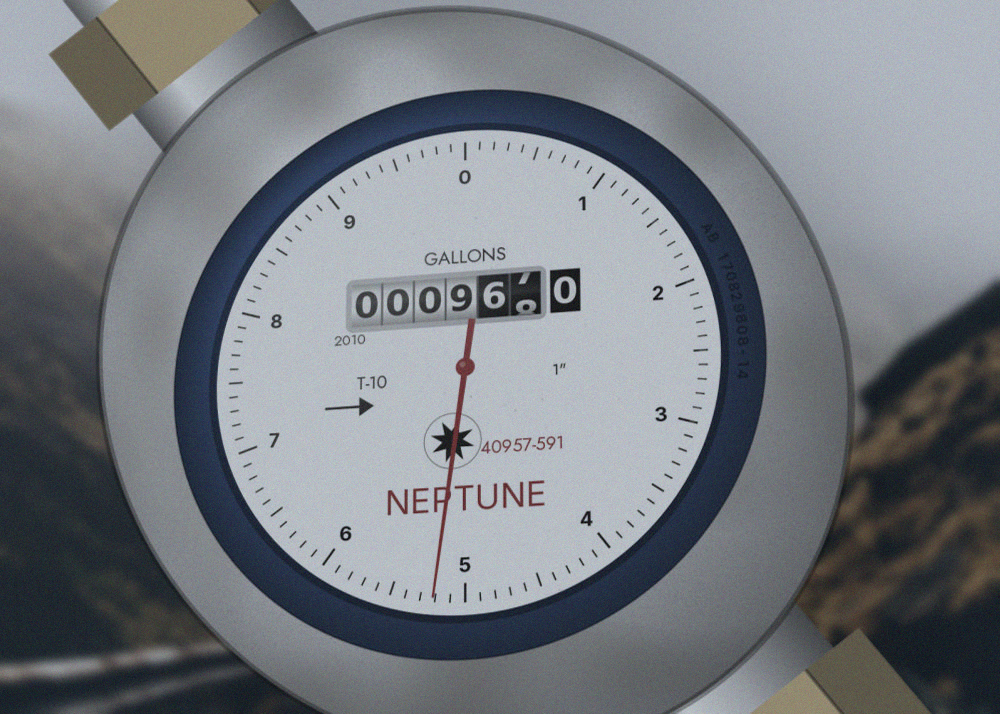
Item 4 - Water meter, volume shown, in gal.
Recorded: 9675.2 gal
